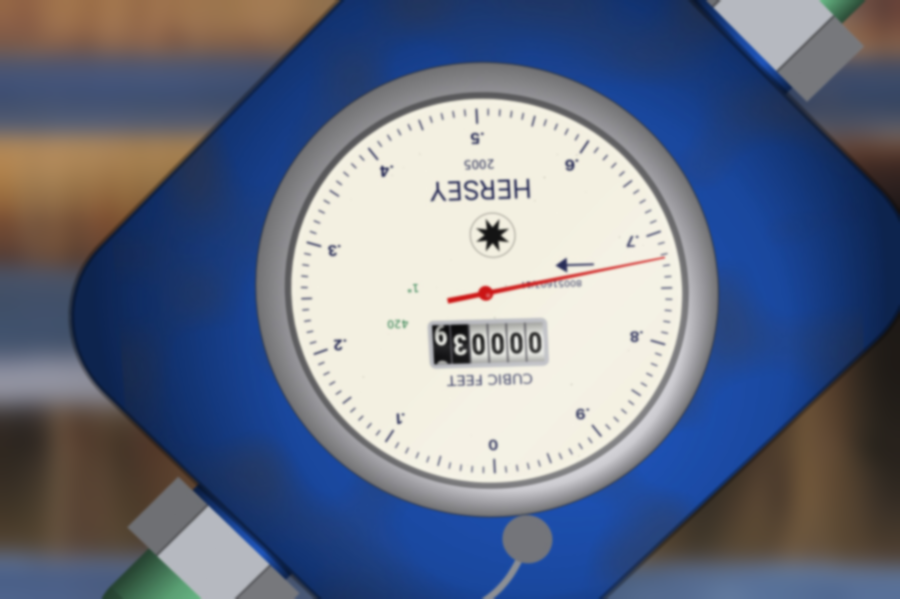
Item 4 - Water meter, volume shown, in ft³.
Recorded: 38.72 ft³
